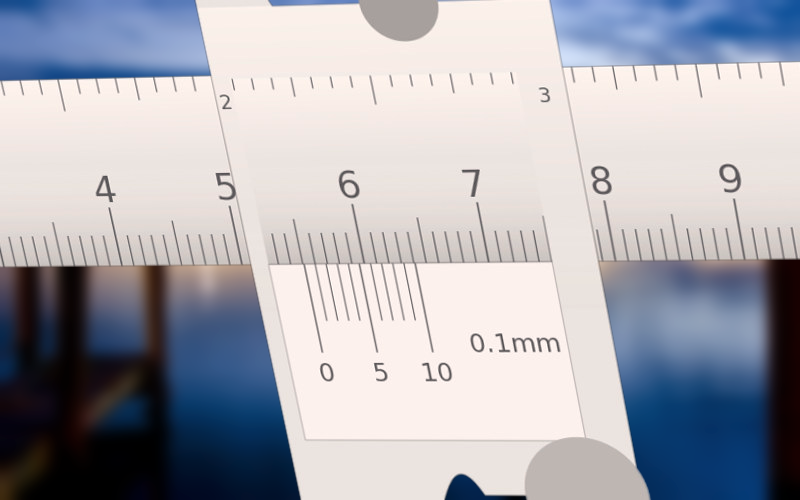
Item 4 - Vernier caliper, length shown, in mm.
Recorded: 55.1 mm
